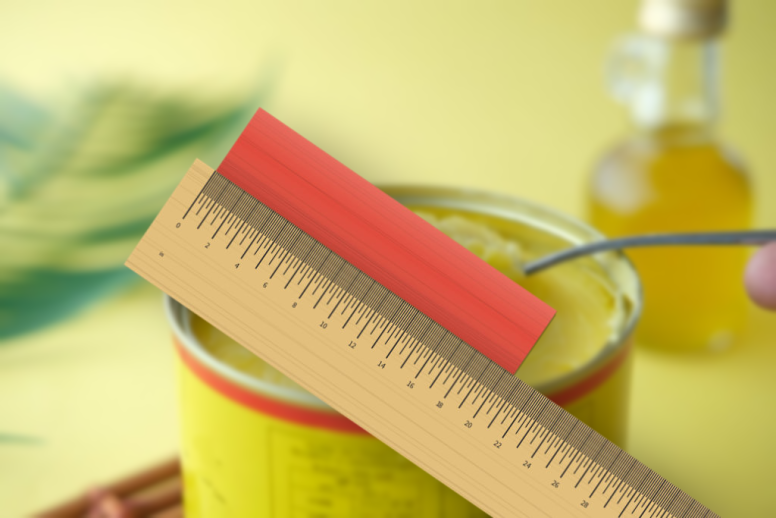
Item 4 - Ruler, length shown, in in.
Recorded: 20.5 in
